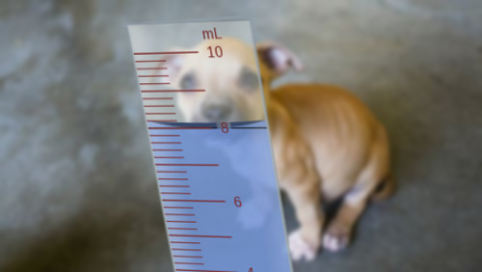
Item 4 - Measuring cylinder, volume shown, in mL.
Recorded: 8 mL
